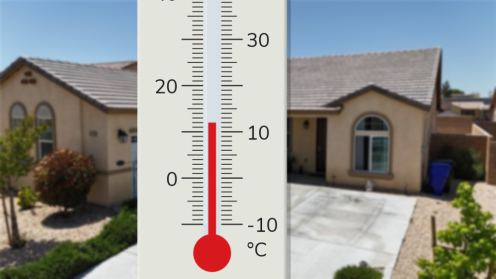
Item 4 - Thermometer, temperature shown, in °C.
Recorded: 12 °C
